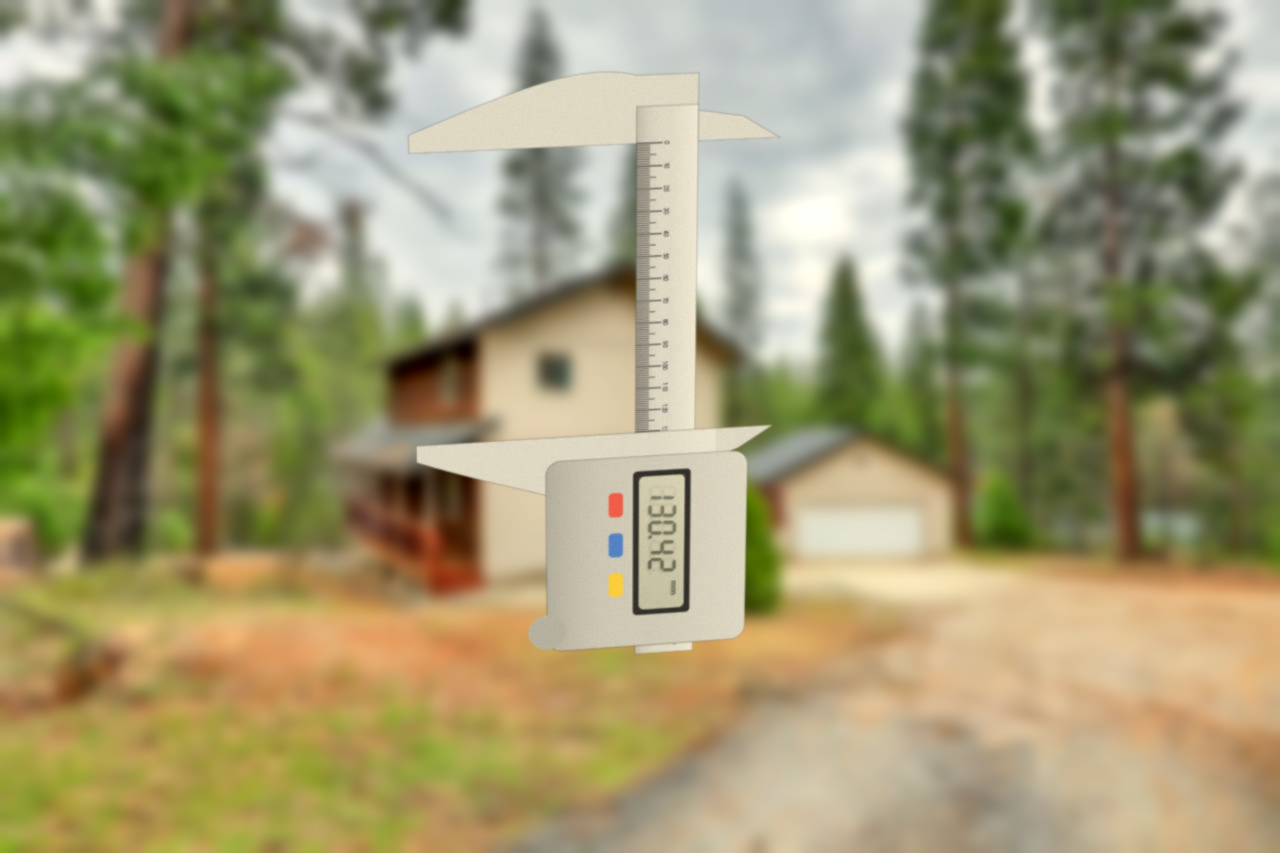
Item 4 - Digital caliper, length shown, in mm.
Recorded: 130.42 mm
